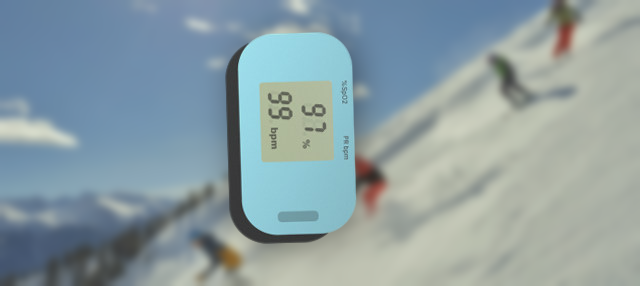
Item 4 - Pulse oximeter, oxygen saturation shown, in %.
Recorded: 97 %
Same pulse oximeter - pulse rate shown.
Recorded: 99 bpm
